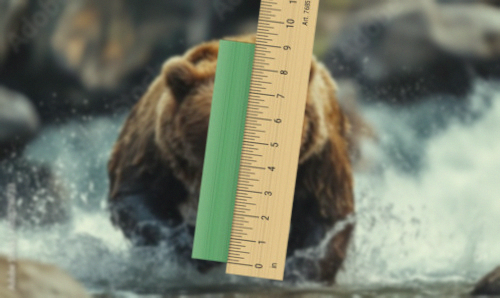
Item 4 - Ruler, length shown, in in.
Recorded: 9 in
